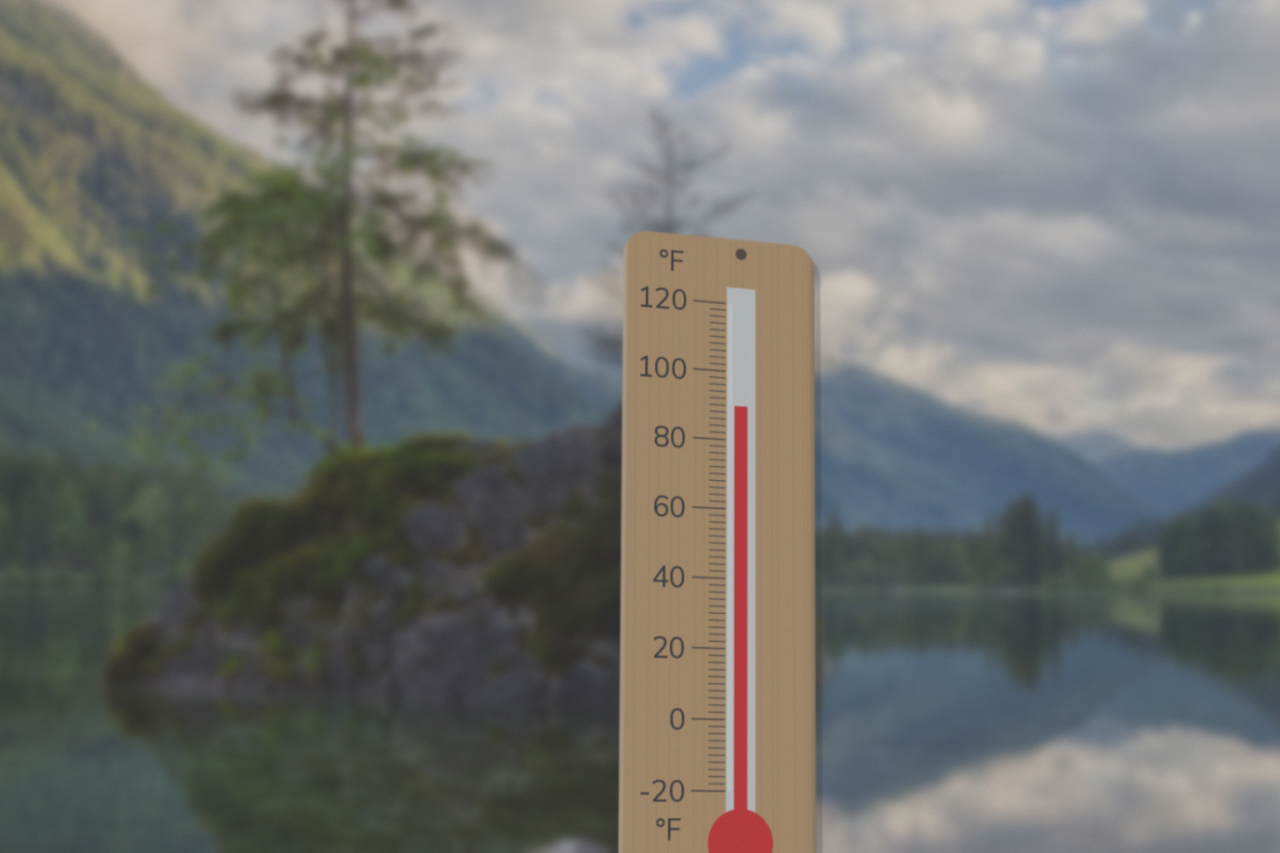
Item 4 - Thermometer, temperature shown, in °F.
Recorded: 90 °F
